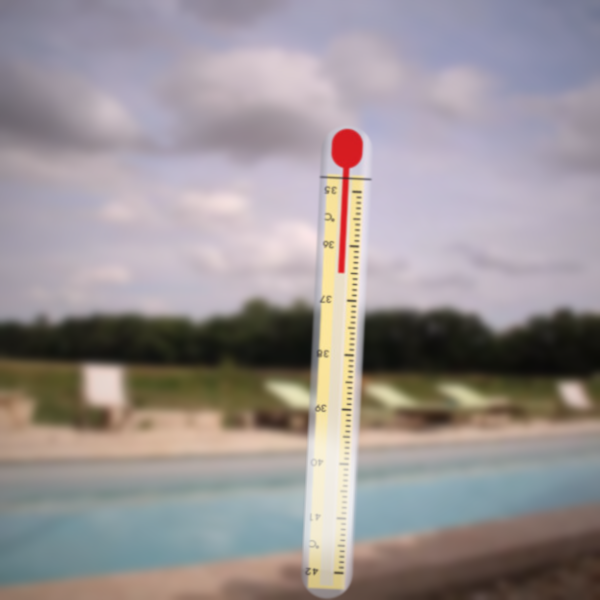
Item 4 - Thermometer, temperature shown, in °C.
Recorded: 36.5 °C
